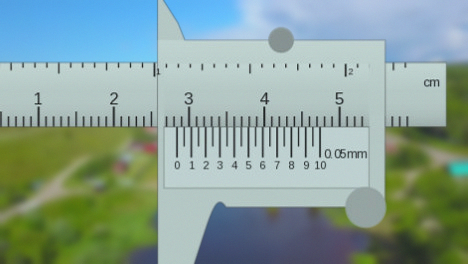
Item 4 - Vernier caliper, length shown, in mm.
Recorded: 28.4 mm
